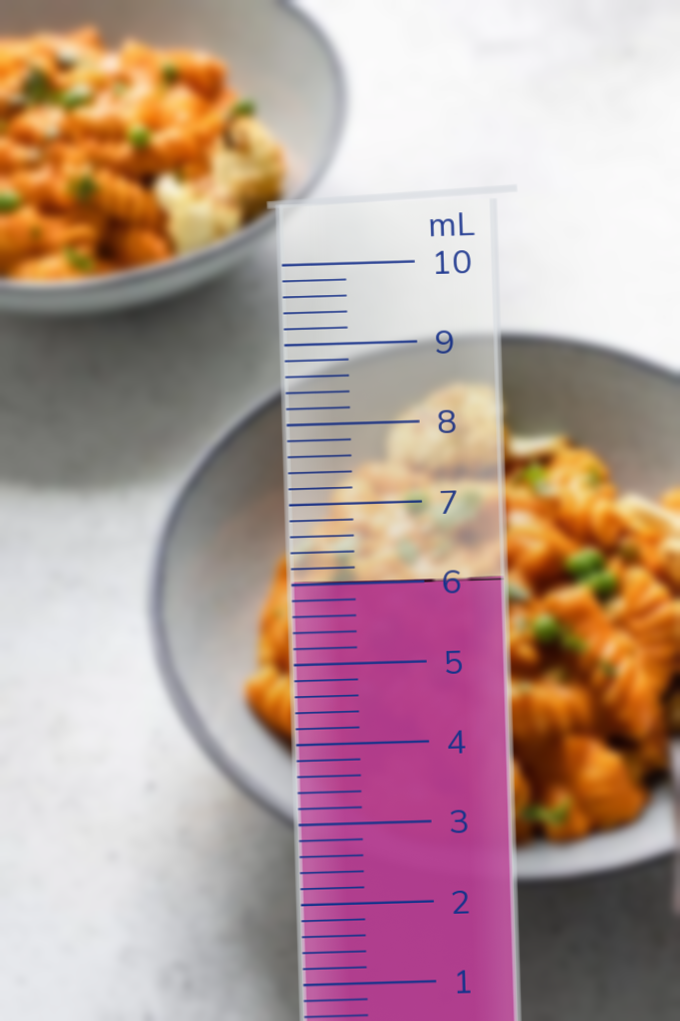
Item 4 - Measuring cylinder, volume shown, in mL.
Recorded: 6 mL
